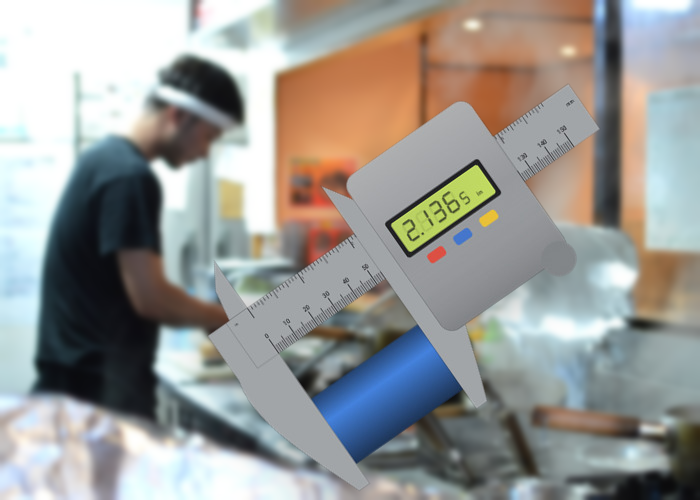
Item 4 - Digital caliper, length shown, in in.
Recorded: 2.1365 in
